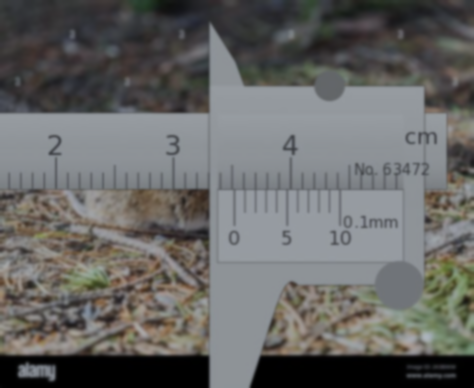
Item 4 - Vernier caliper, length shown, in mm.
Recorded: 35.2 mm
